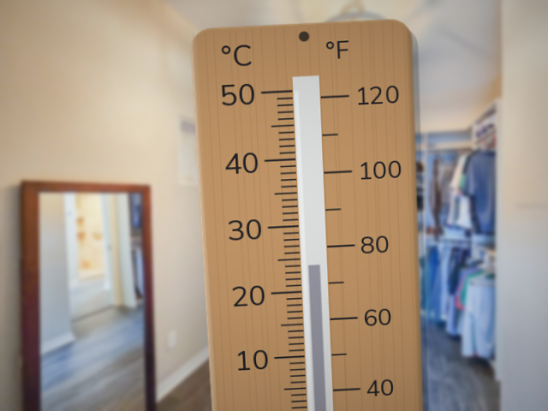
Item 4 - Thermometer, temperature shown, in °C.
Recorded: 24 °C
